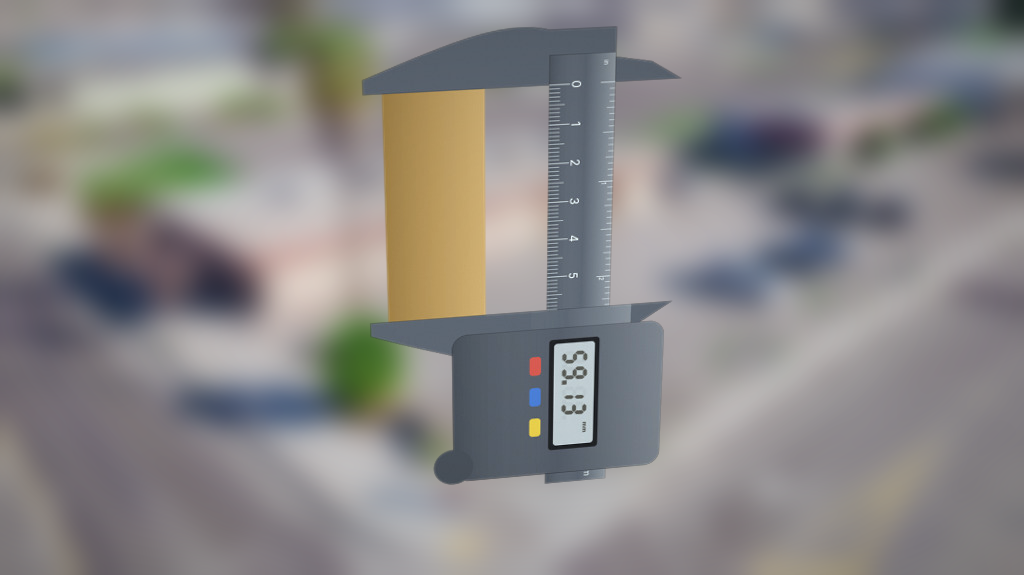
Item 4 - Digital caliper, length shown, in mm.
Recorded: 59.13 mm
